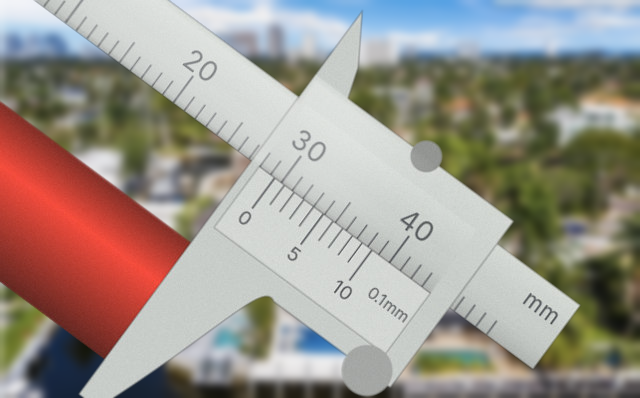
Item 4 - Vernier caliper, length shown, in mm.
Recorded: 29.4 mm
